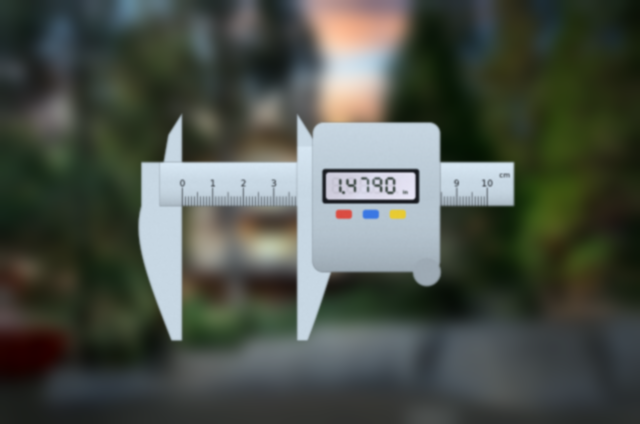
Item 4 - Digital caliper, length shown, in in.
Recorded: 1.4790 in
